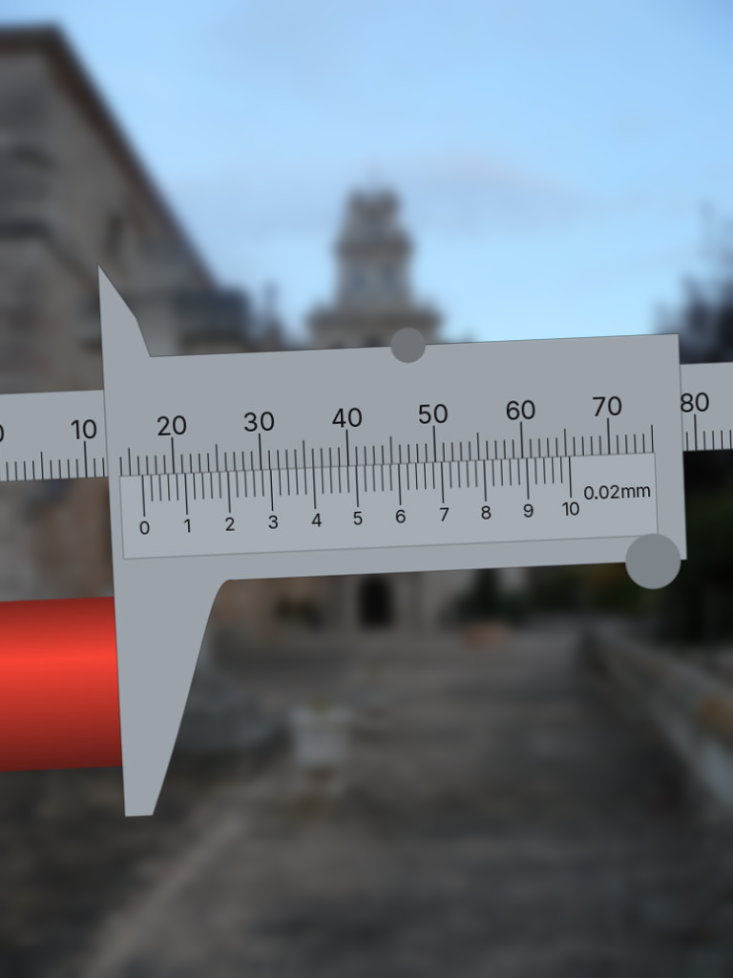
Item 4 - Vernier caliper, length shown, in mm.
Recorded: 16.4 mm
